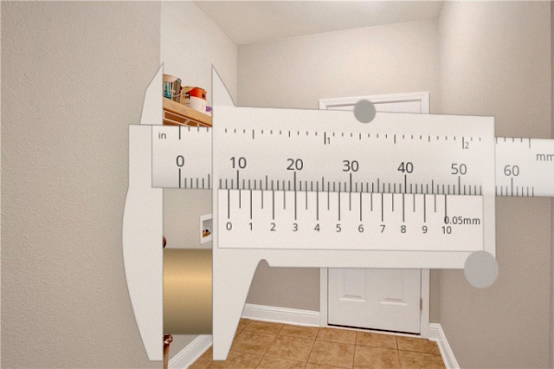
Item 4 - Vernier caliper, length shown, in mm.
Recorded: 8.4 mm
